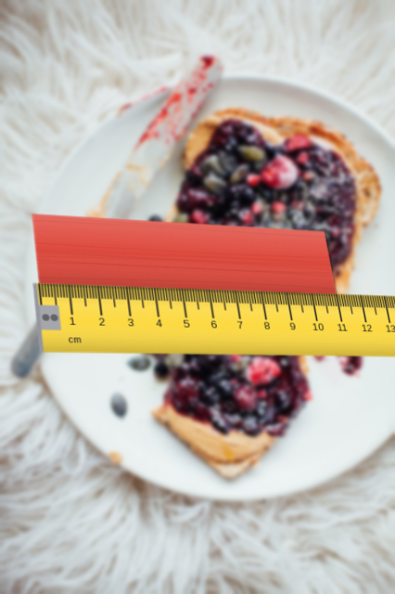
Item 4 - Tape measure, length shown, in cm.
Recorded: 11 cm
